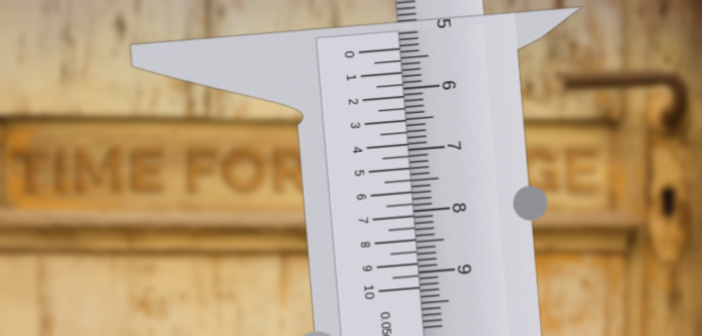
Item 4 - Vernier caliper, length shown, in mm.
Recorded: 53.5 mm
